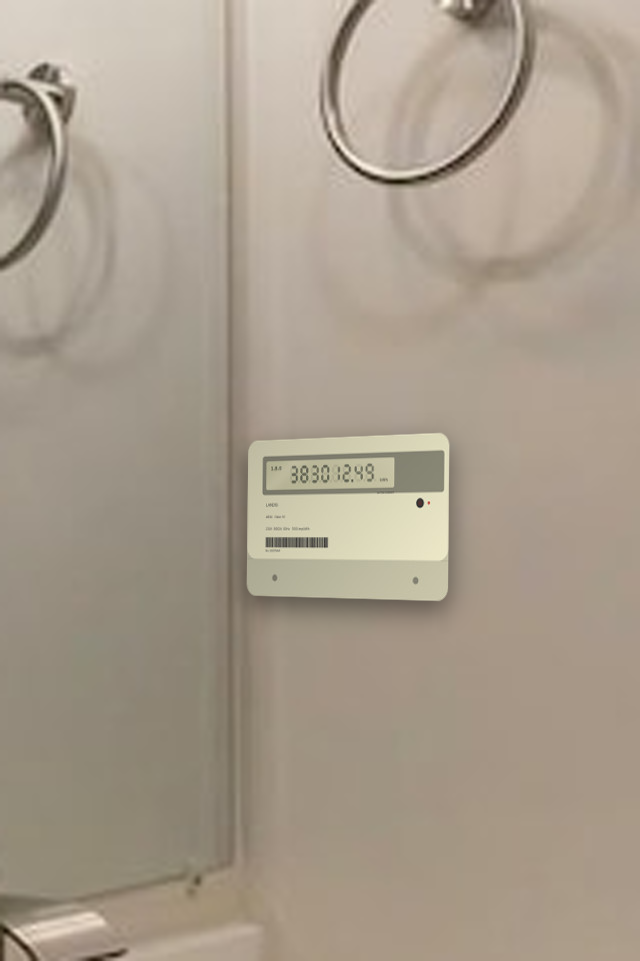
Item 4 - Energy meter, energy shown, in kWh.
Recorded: 383012.49 kWh
